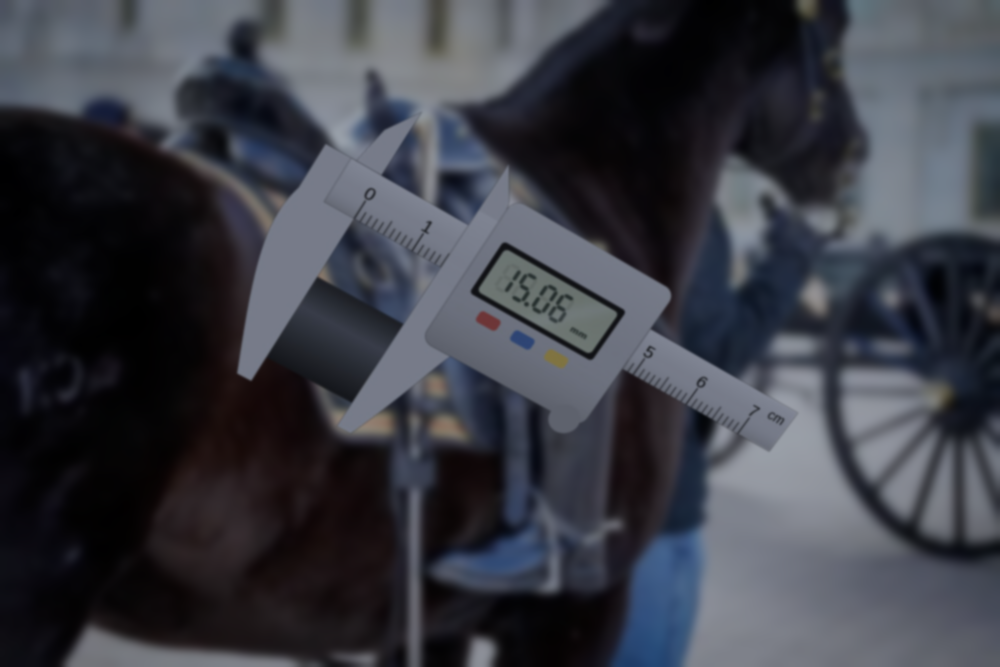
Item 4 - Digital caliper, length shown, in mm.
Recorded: 15.06 mm
